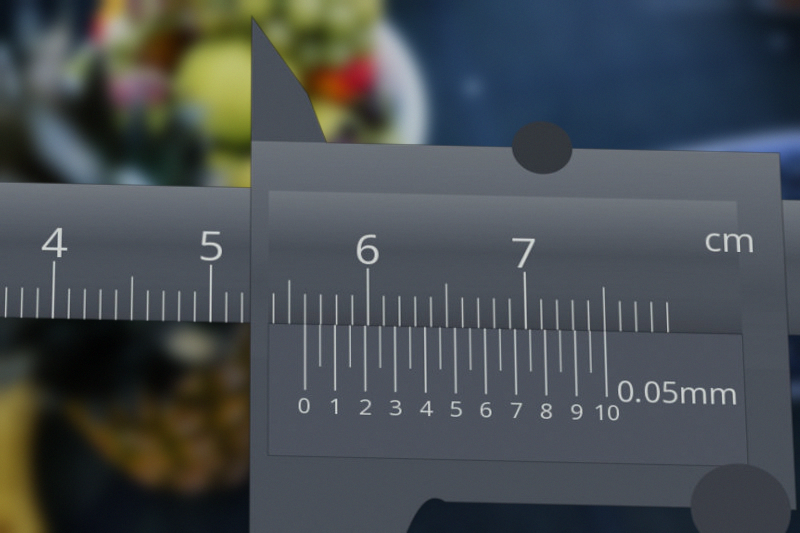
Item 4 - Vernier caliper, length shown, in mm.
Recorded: 56.0 mm
